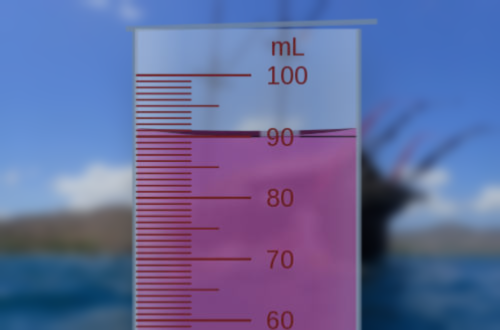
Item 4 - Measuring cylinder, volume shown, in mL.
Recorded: 90 mL
